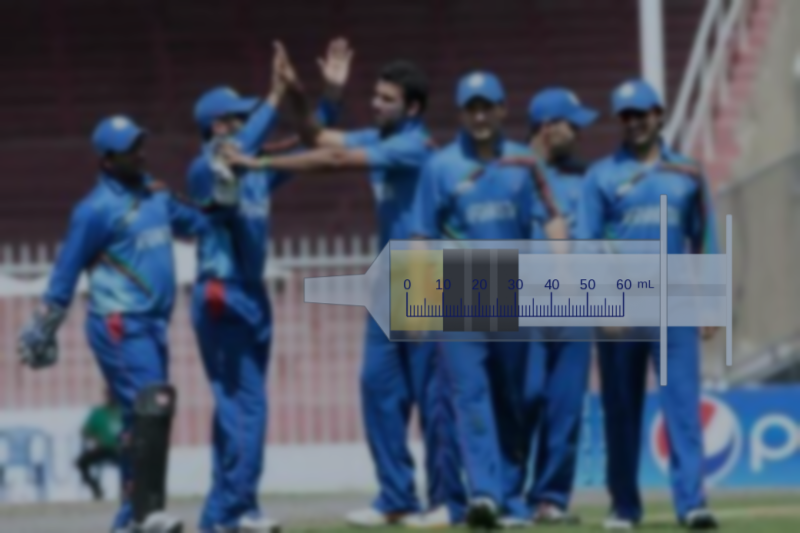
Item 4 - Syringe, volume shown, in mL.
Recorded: 10 mL
